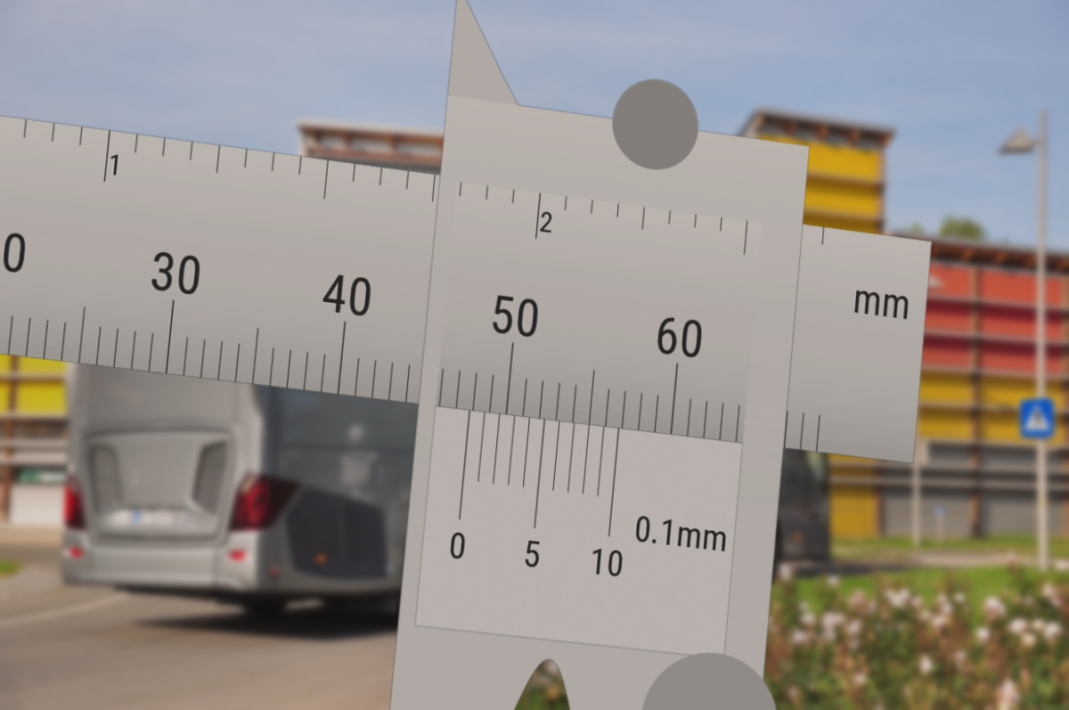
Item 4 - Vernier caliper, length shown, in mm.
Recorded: 47.8 mm
